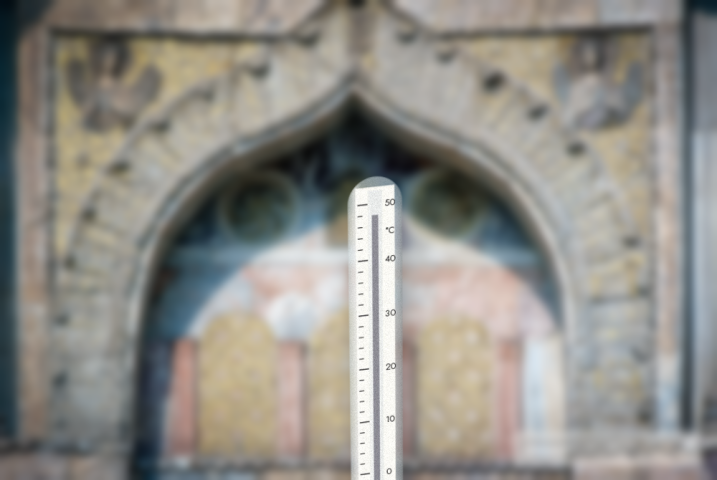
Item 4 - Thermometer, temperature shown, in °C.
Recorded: 48 °C
